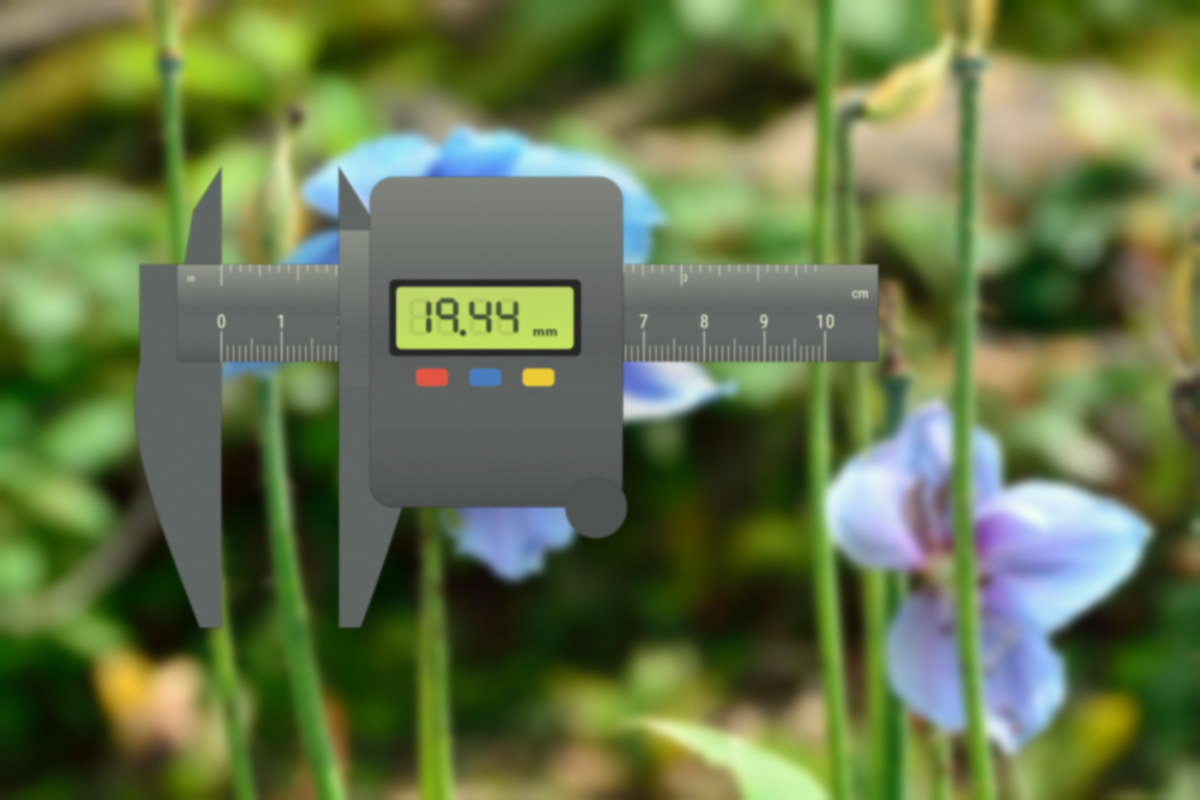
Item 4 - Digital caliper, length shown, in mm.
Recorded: 19.44 mm
